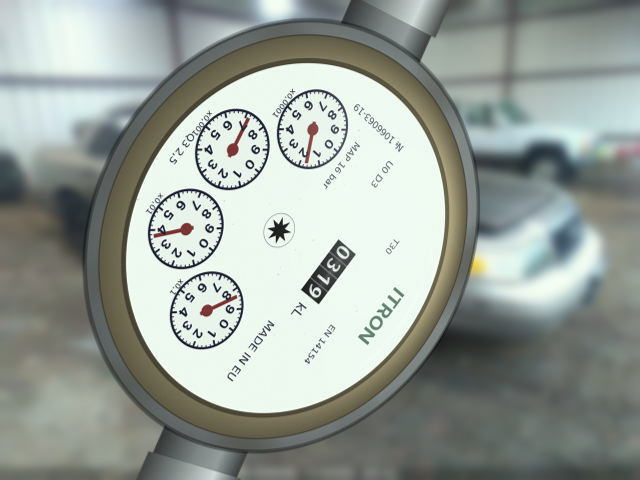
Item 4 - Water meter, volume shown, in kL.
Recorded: 319.8371 kL
